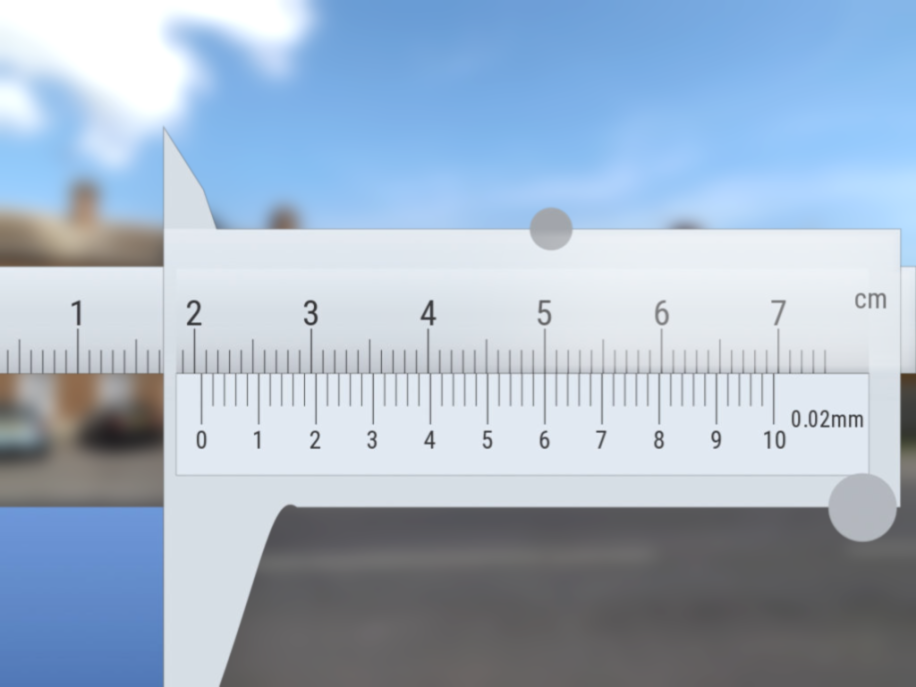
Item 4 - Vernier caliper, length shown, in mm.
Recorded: 20.6 mm
